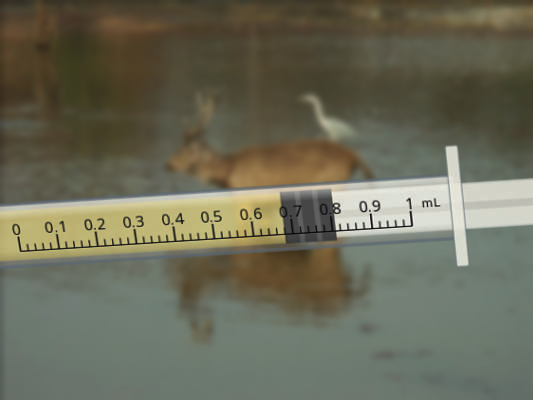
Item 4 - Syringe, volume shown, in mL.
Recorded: 0.68 mL
